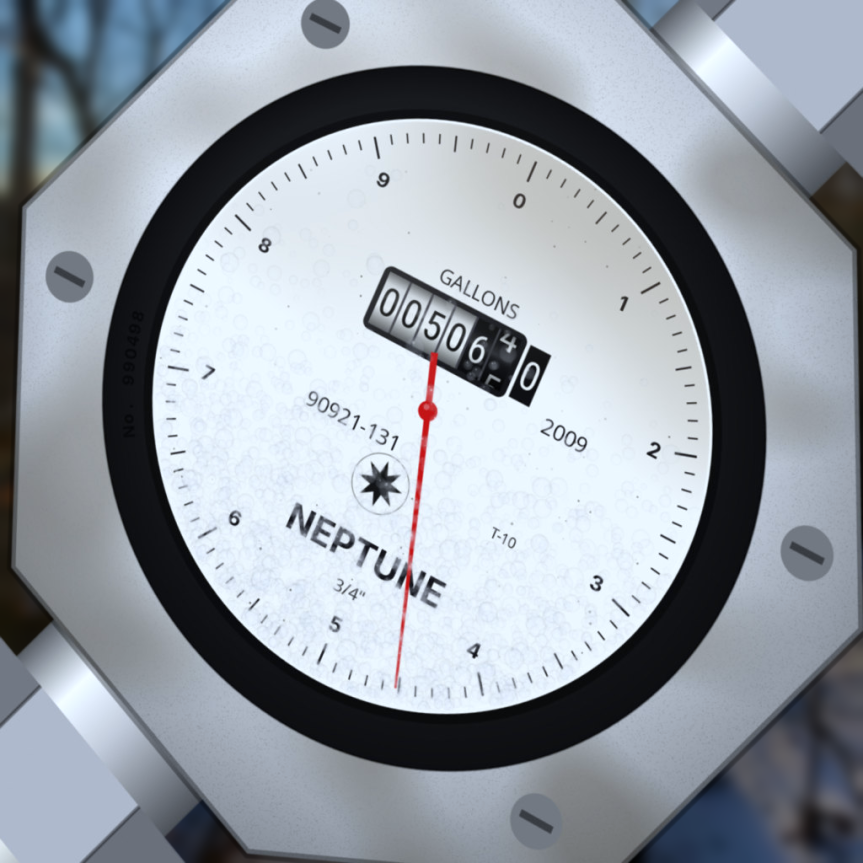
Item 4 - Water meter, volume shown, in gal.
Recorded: 50644.5 gal
